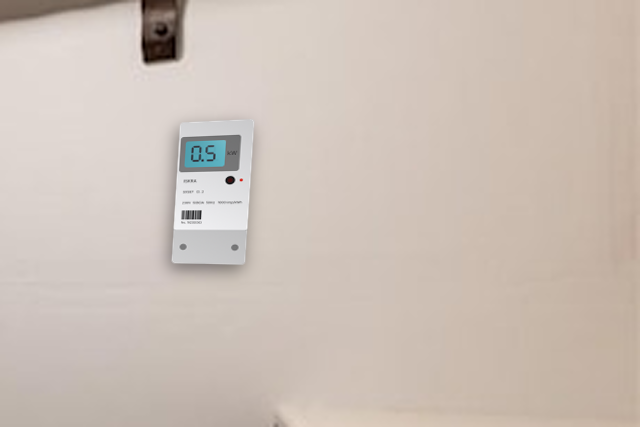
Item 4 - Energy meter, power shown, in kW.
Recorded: 0.5 kW
